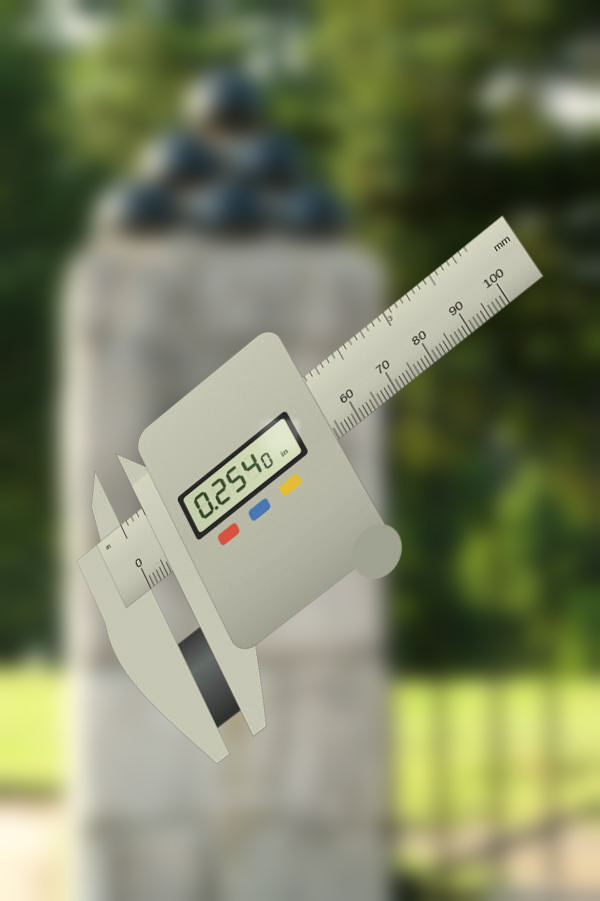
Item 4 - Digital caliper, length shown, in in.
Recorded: 0.2540 in
